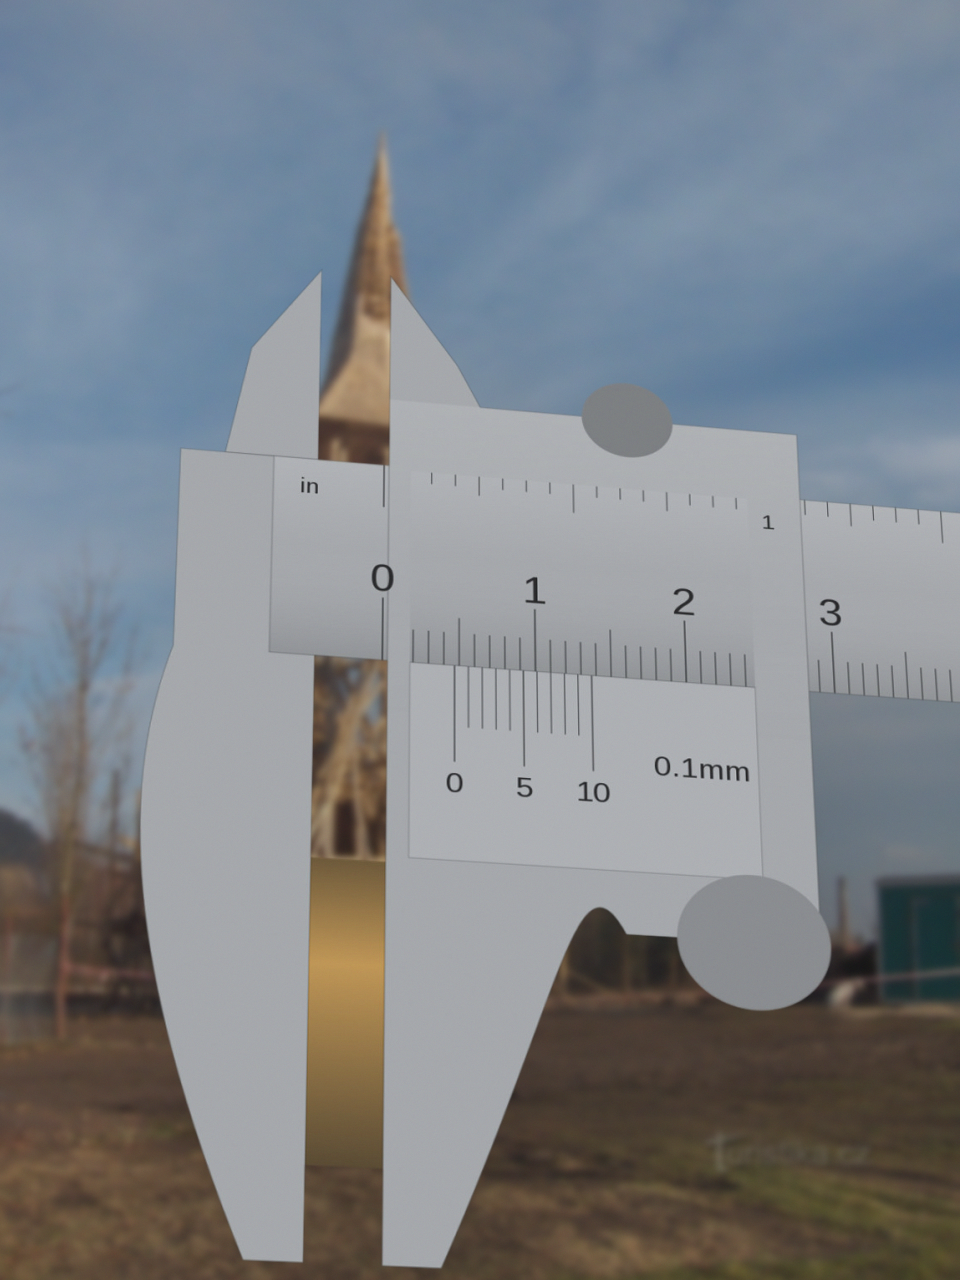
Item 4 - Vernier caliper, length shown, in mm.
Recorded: 4.7 mm
